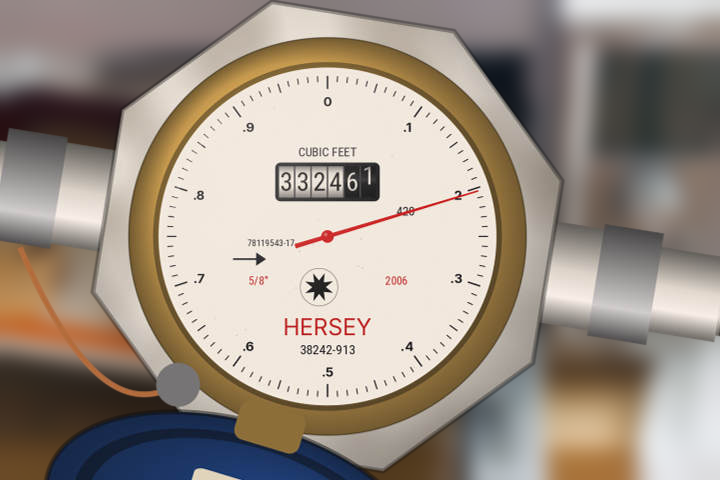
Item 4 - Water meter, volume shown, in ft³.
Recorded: 332461.20 ft³
